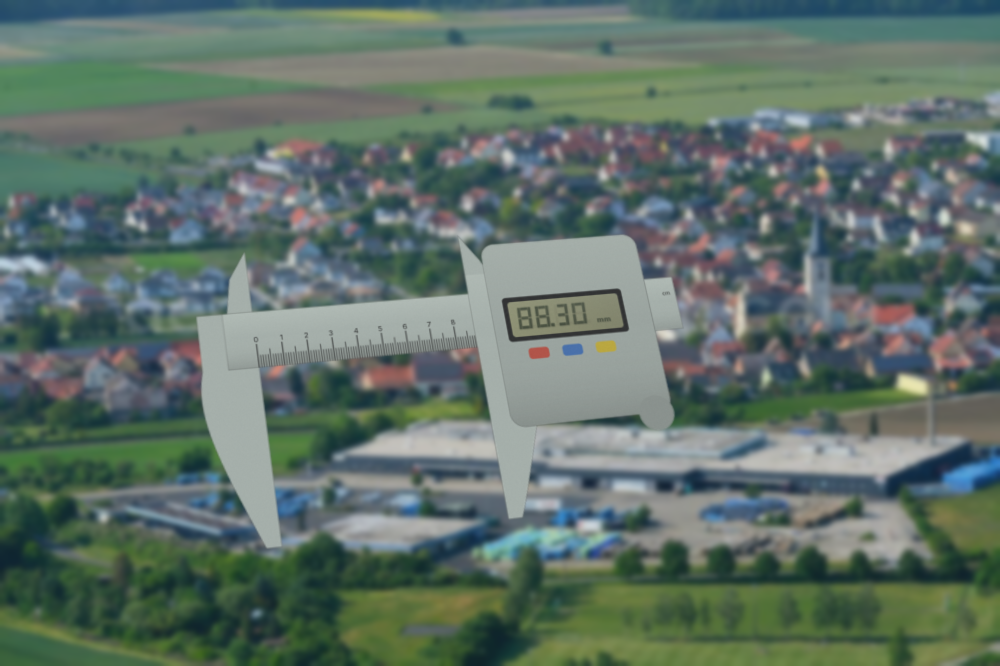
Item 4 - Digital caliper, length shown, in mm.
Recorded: 88.30 mm
